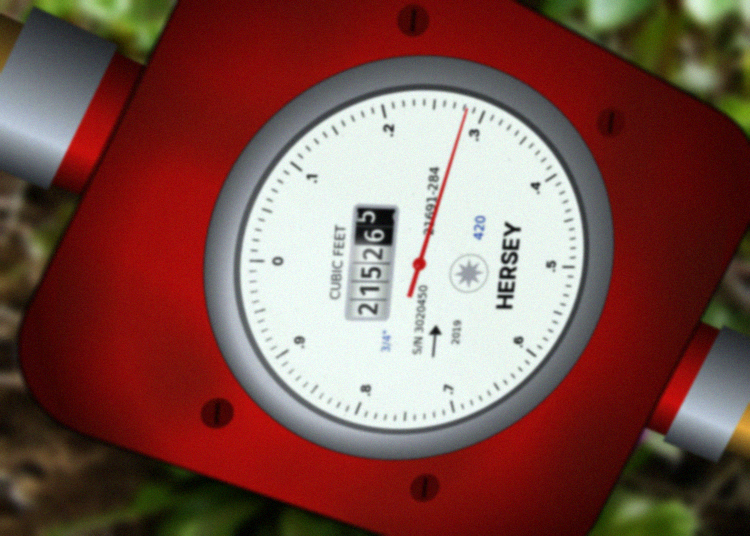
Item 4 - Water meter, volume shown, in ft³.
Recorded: 215265.28 ft³
